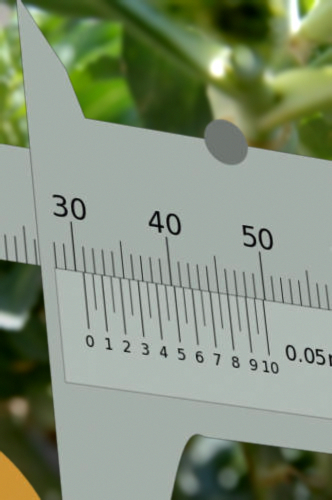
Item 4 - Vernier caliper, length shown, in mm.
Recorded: 30.8 mm
